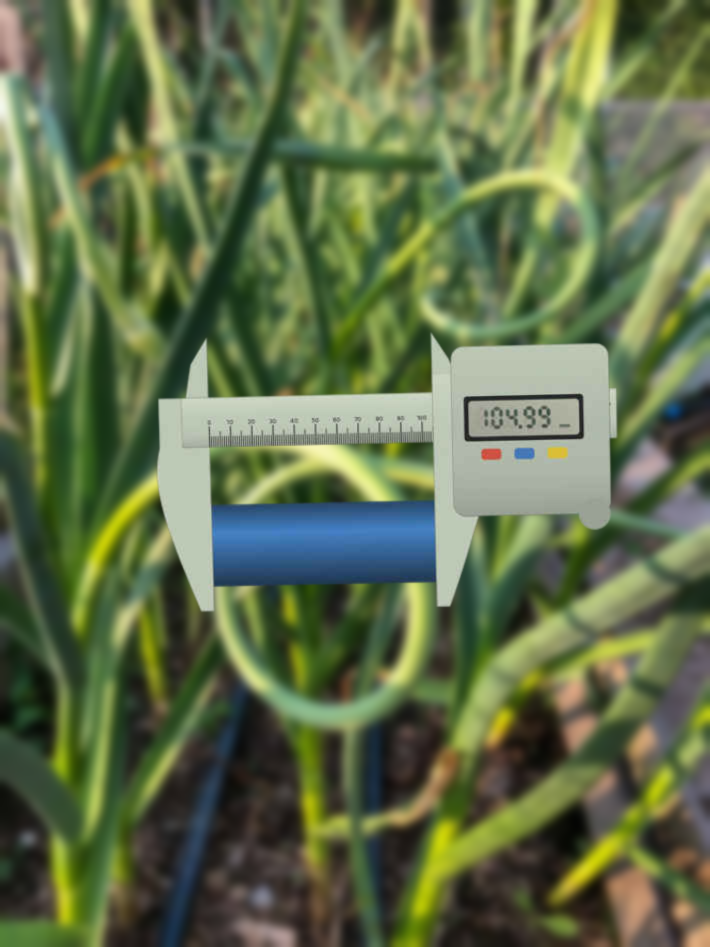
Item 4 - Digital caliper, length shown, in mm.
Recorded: 104.99 mm
